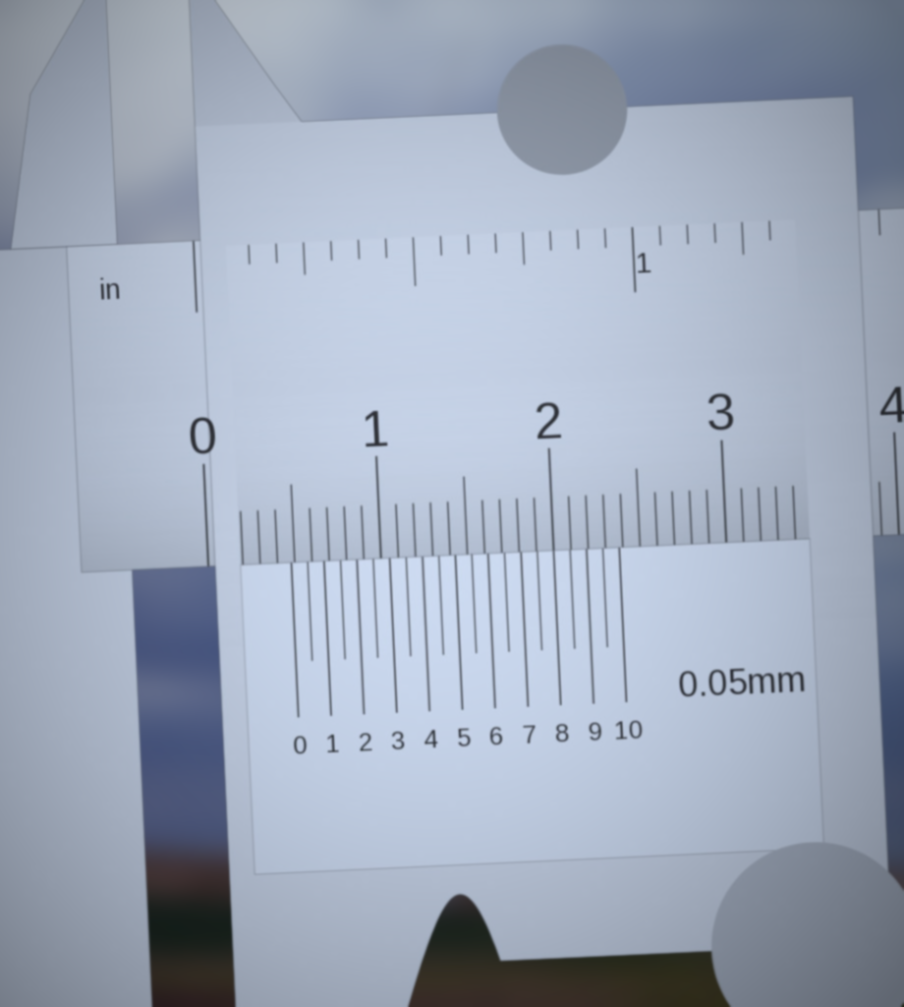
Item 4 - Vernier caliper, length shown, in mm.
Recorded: 4.8 mm
